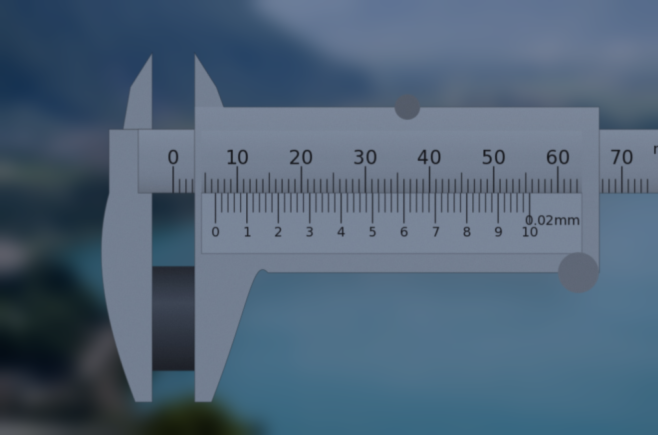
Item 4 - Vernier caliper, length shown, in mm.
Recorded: 6.6 mm
